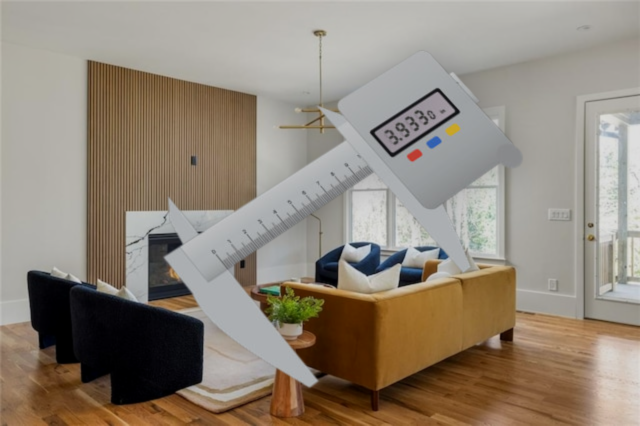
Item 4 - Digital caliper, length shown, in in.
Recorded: 3.9330 in
